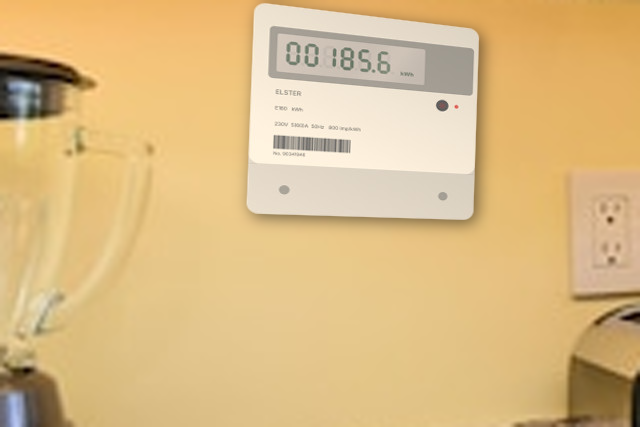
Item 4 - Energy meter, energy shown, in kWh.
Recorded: 185.6 kWh
